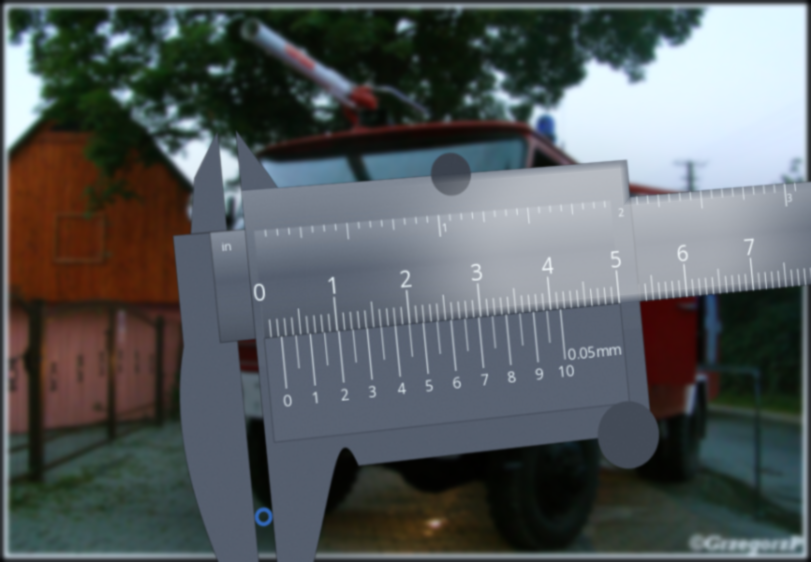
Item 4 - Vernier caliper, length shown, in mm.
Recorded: 2.4 mm
